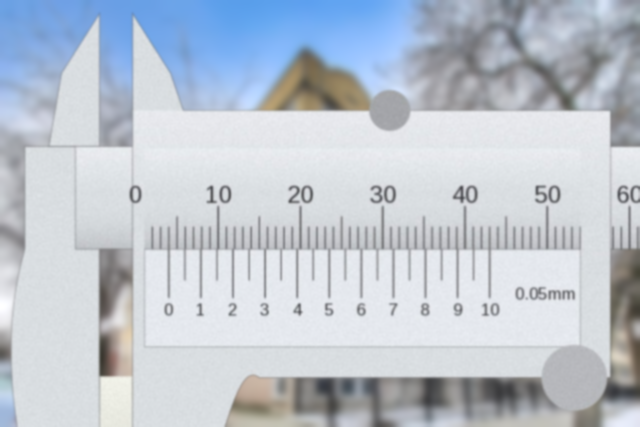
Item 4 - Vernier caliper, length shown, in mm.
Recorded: 4.0 mm
